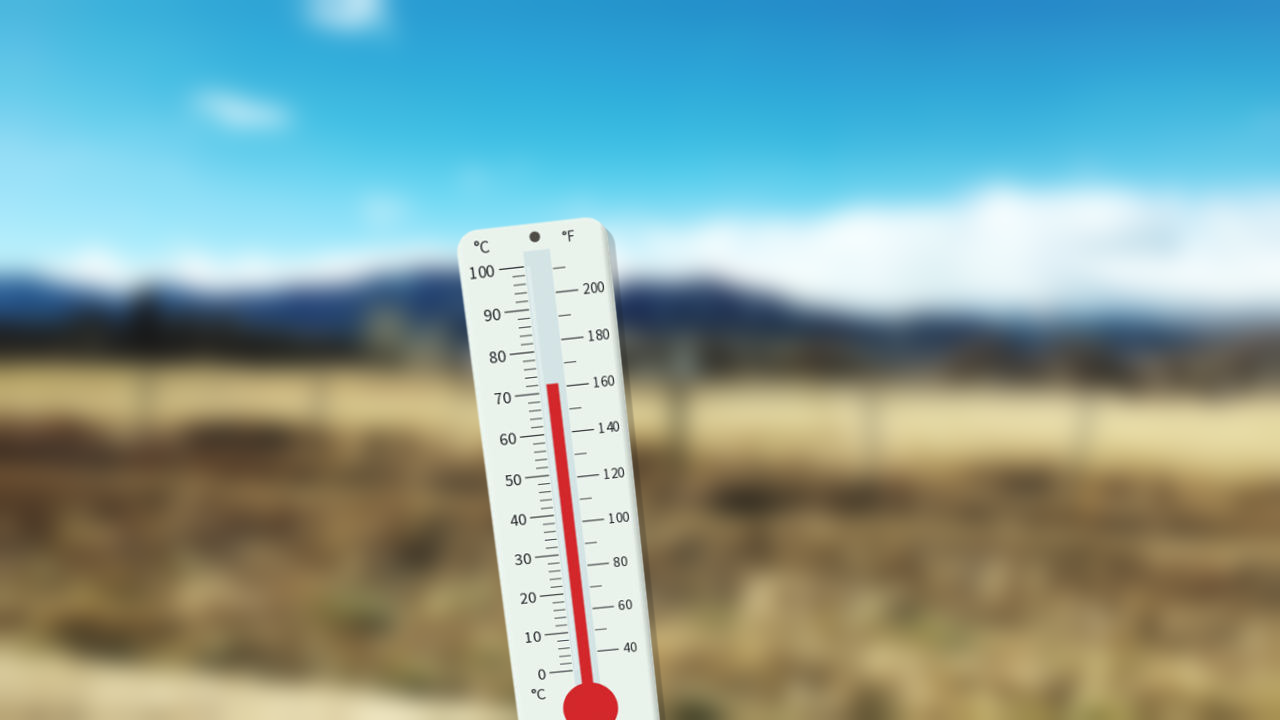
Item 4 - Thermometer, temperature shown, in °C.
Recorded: 72 °C
